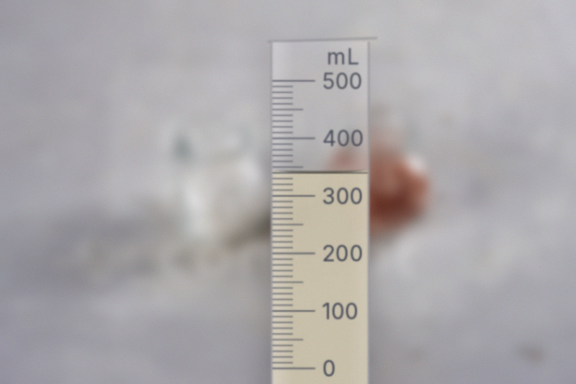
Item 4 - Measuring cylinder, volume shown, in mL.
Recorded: 340 mL
